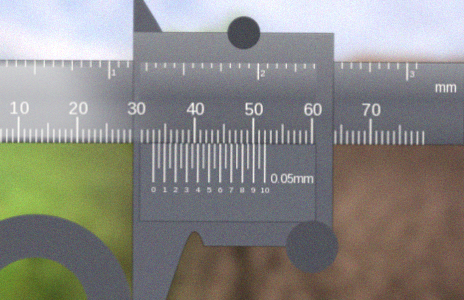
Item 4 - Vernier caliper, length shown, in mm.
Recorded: 33.0 mm
